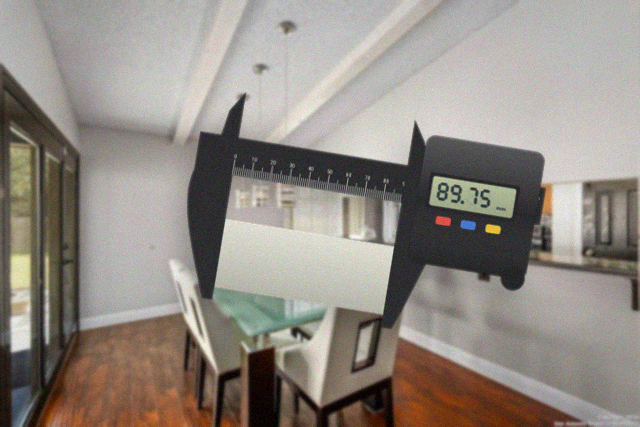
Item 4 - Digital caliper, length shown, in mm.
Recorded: 89.75 mm
